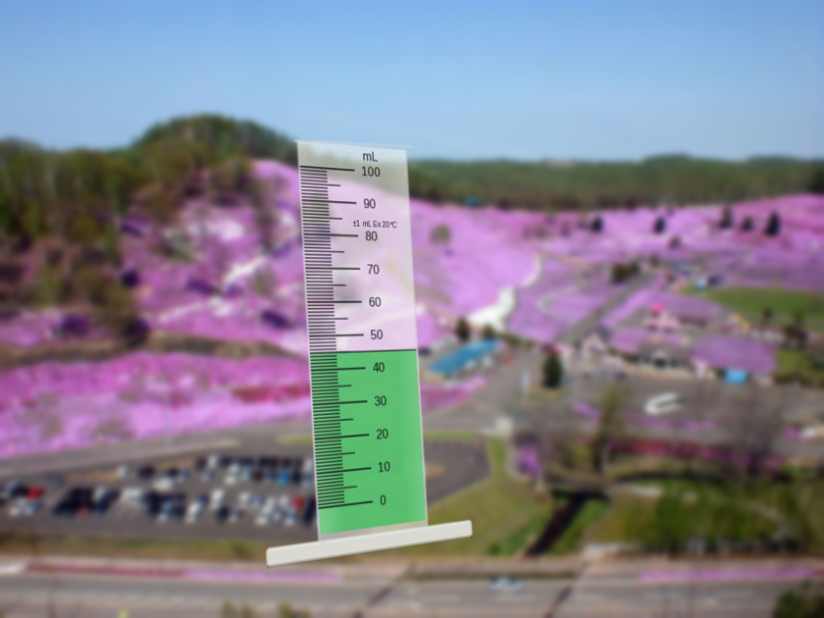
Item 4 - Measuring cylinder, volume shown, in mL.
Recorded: 45 mL
